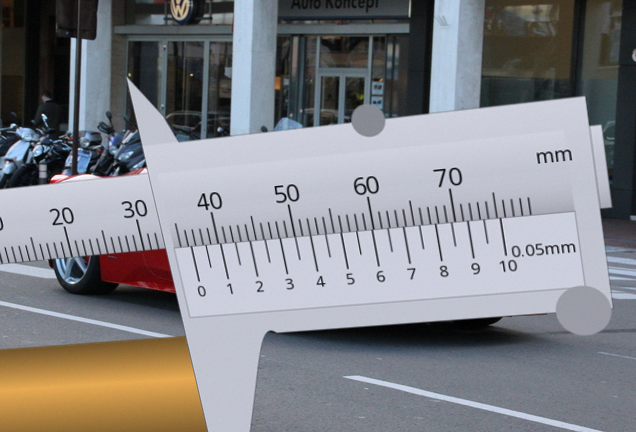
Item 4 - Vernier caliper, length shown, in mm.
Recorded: 36.4 mm
